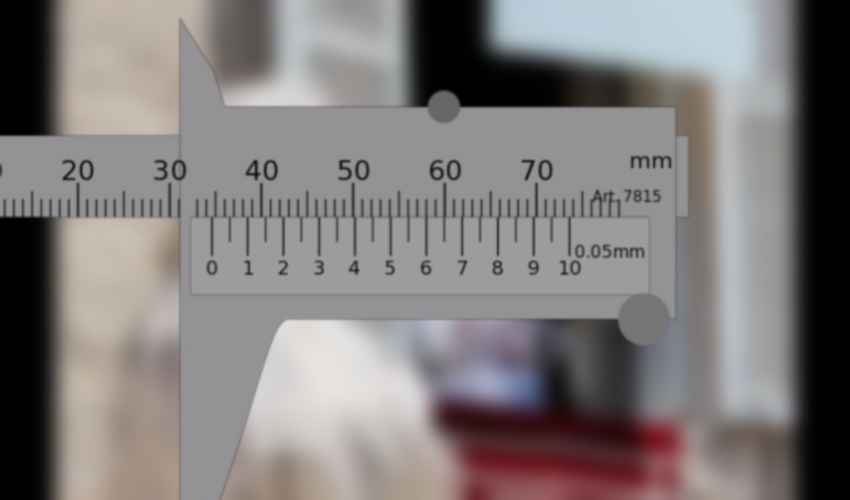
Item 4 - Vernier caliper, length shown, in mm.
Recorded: 34.6 mm
